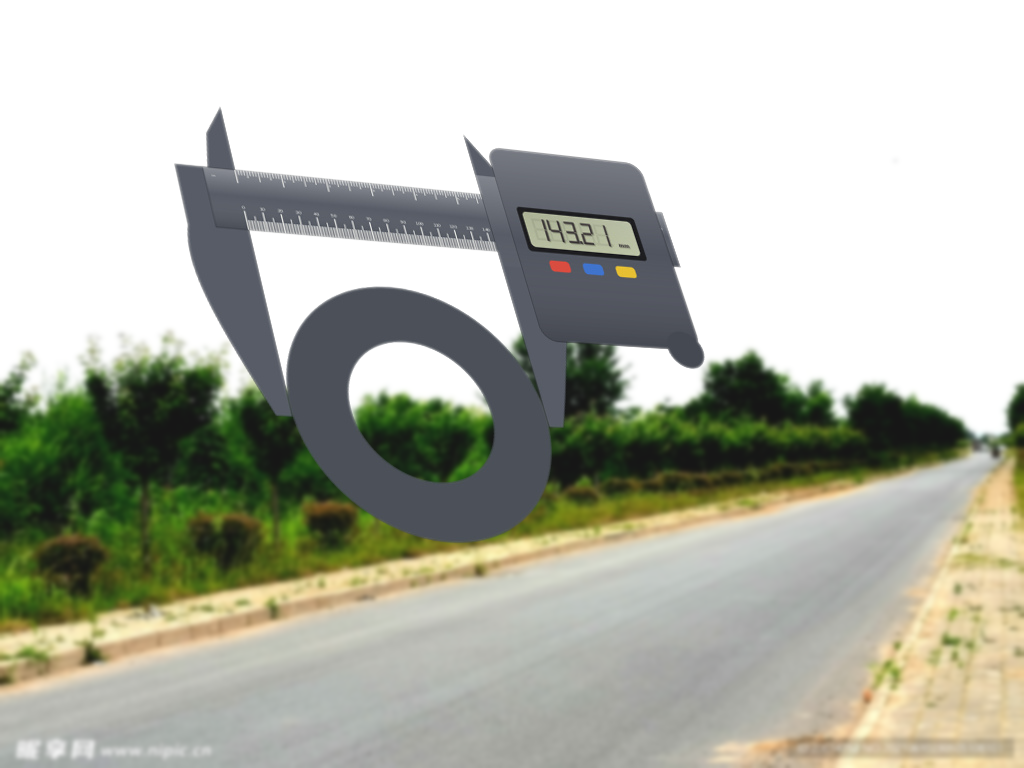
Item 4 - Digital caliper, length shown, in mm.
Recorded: 143.21 mm
